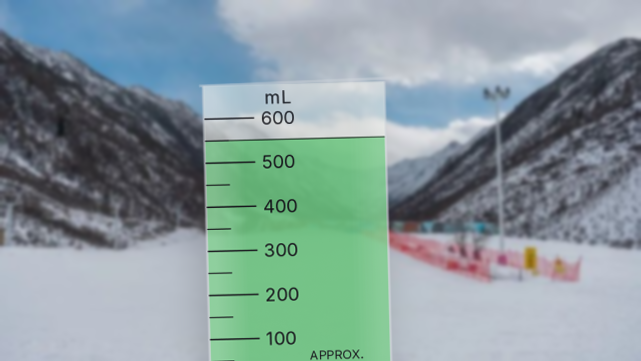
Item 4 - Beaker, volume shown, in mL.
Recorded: 550 mL
